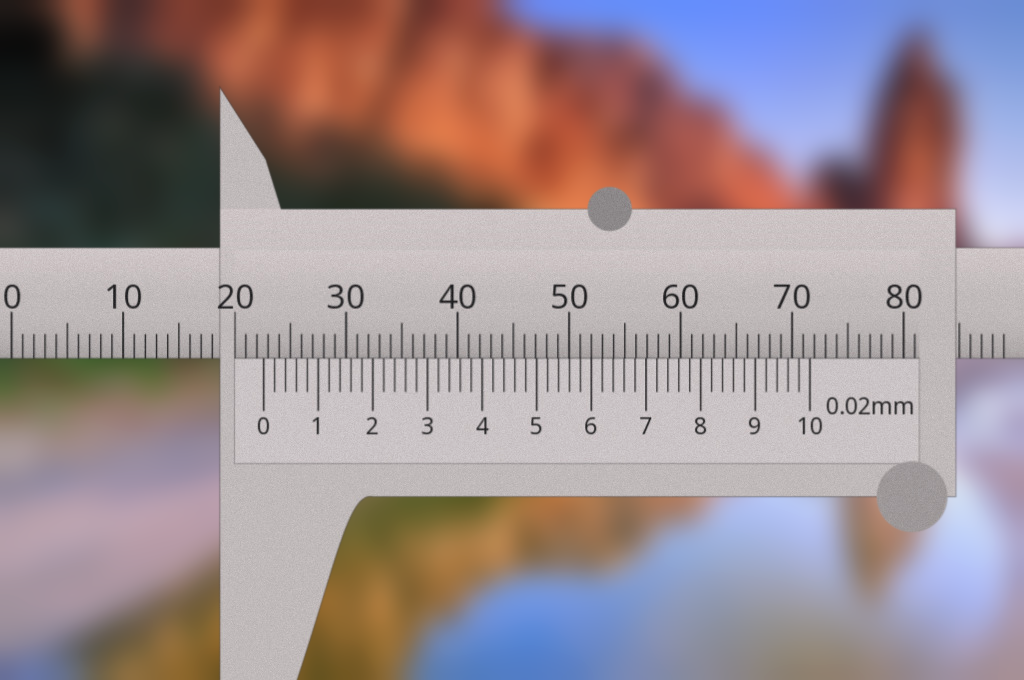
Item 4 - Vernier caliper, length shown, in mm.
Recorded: 22.6 mm
